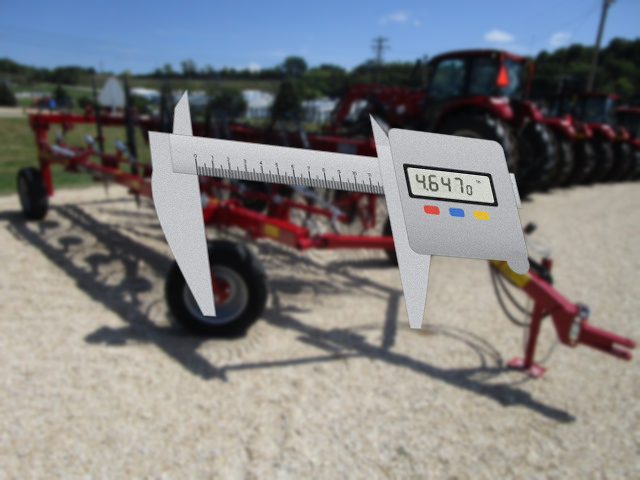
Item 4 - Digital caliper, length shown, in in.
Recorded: 4.6470 in
